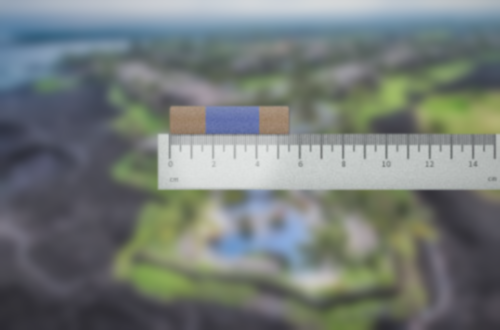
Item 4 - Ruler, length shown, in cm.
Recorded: 5.5 cm
